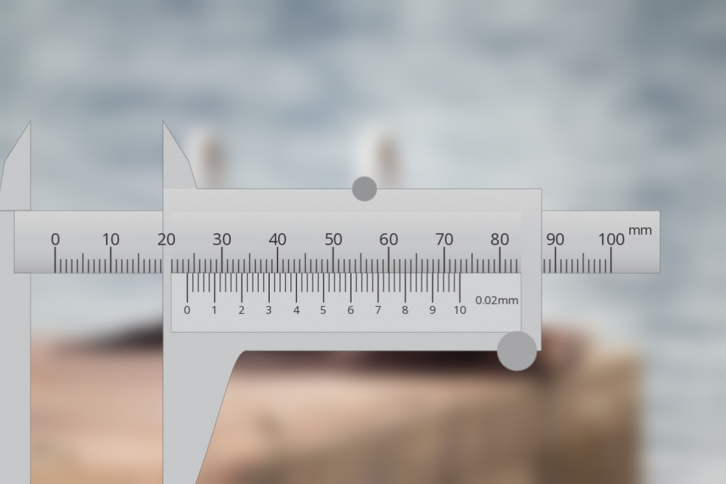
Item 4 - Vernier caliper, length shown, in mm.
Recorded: 23.8 mm
